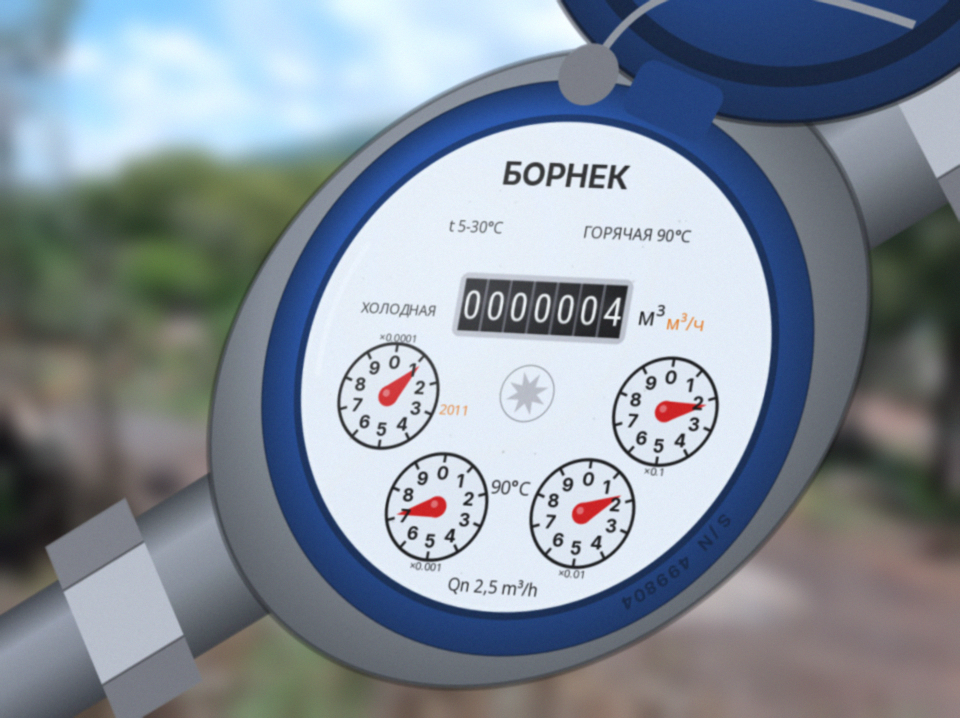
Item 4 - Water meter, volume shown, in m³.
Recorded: 4.2171 m³
